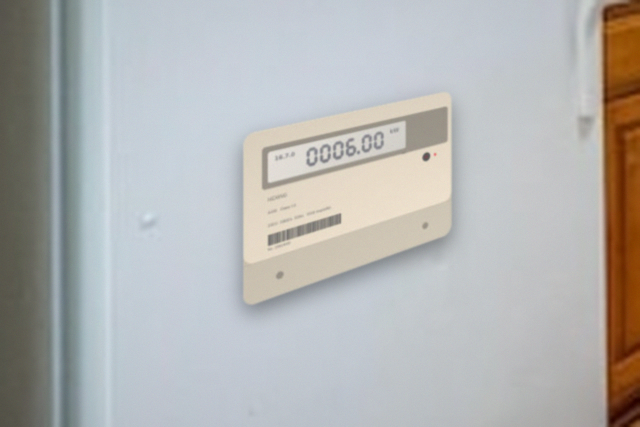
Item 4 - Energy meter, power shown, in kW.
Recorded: 6.00 kW
